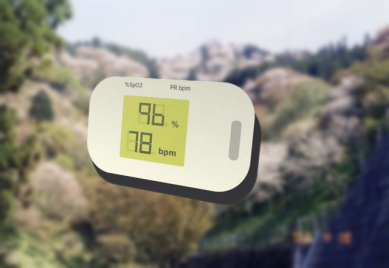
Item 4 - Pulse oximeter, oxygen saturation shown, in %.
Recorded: 96 %
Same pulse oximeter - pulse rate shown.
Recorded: 78 bpm
